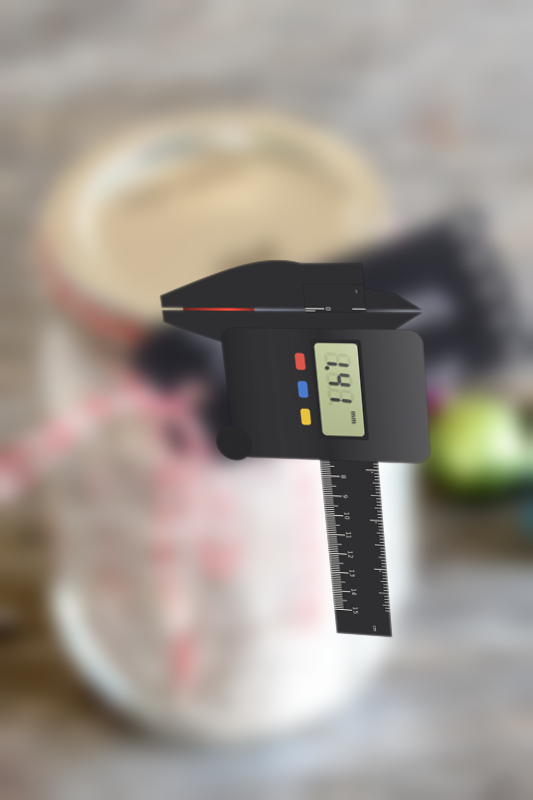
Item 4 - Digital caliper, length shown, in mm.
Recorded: 1.41 mm
